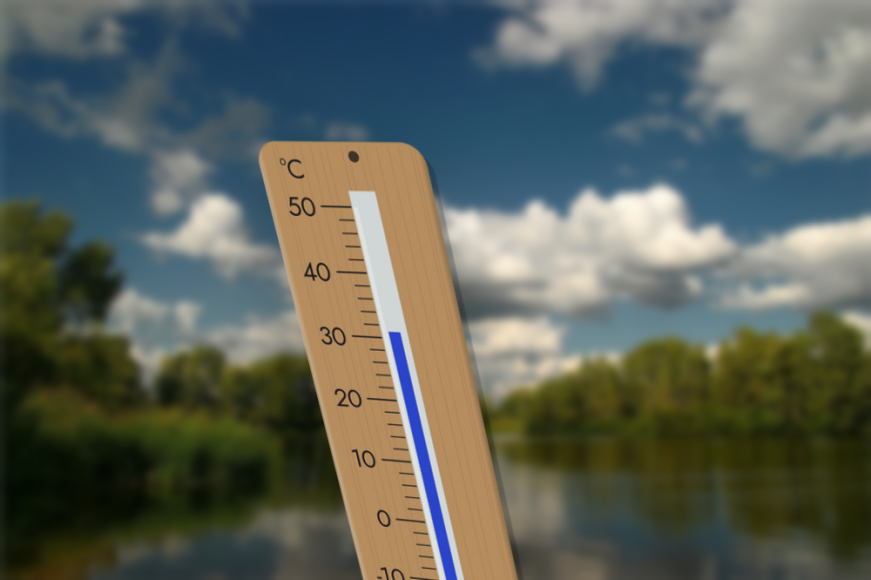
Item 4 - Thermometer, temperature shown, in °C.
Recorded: 31 °C
